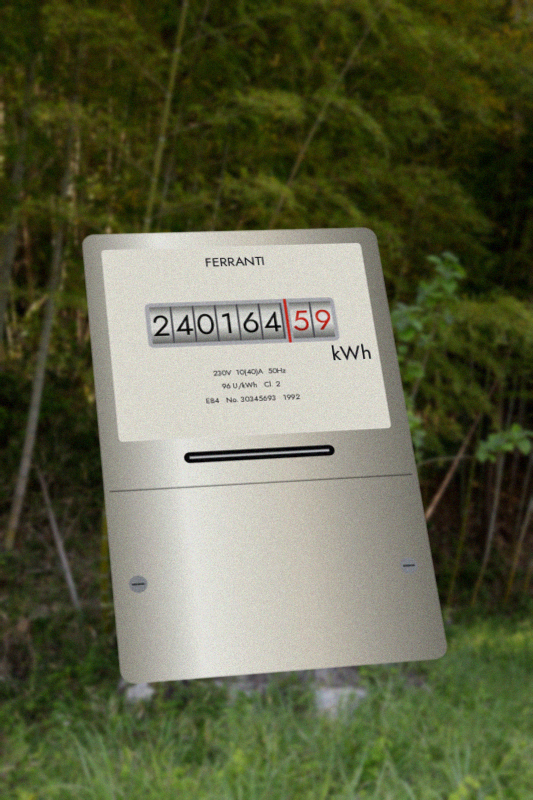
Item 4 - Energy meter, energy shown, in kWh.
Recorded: 240164.59 kWh
